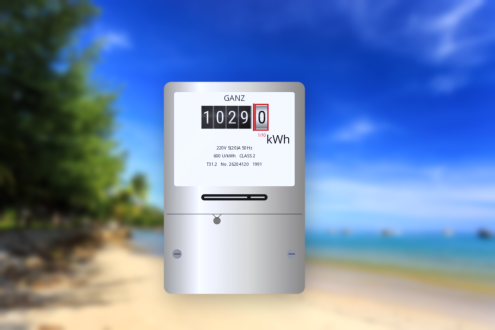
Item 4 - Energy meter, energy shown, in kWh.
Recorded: 1029.0 kWh
